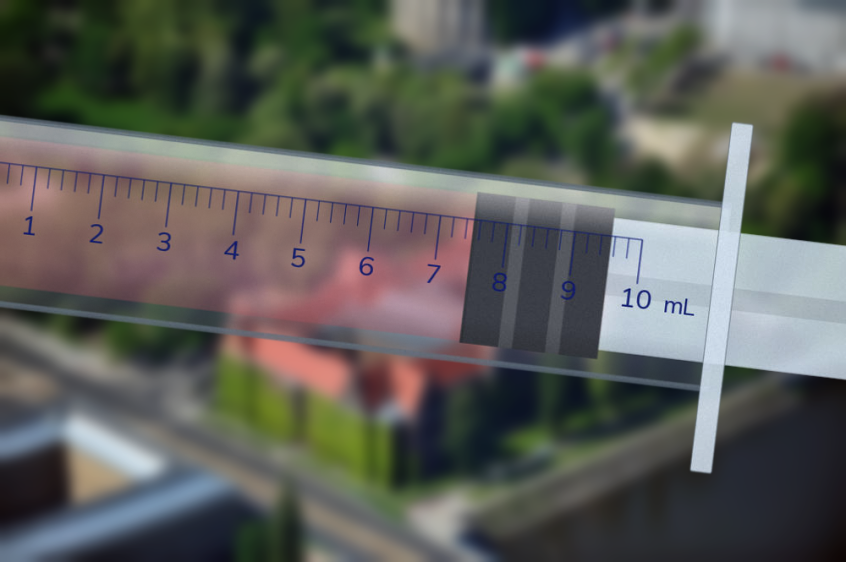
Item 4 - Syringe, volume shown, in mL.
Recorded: 7.5 mL
